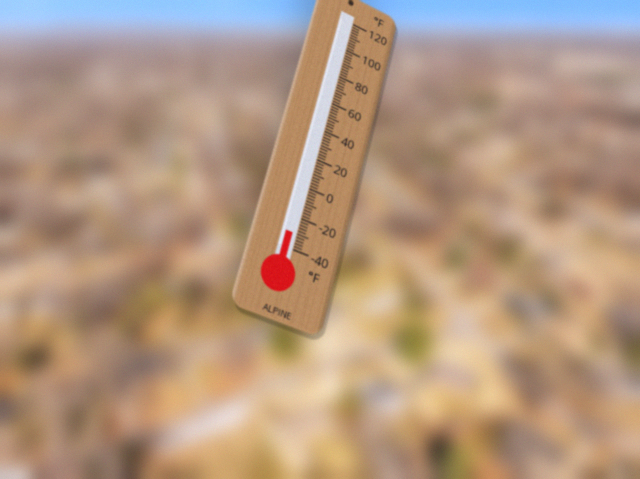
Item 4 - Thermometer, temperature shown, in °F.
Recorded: -30 °F
